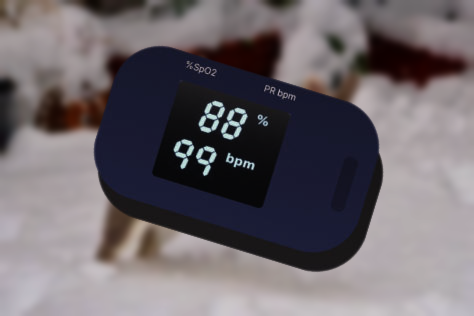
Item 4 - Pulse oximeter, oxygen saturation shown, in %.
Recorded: 88 %
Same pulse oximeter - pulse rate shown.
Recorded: 99 bpm
